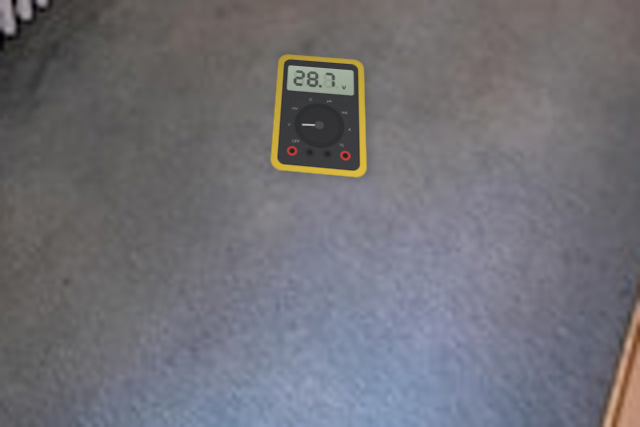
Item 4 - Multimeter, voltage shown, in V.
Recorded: 28.7 V
